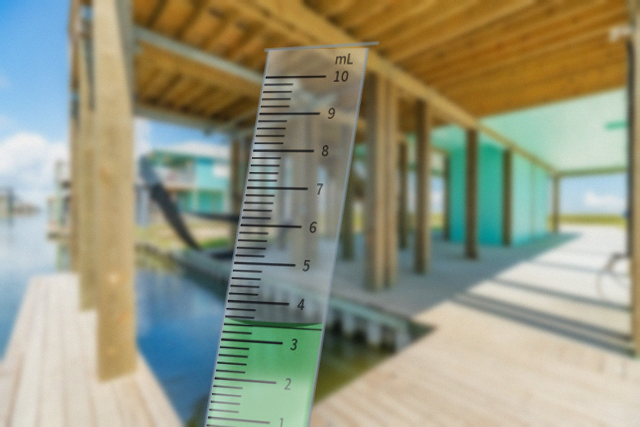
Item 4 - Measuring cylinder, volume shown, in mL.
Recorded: 3.4 mL
